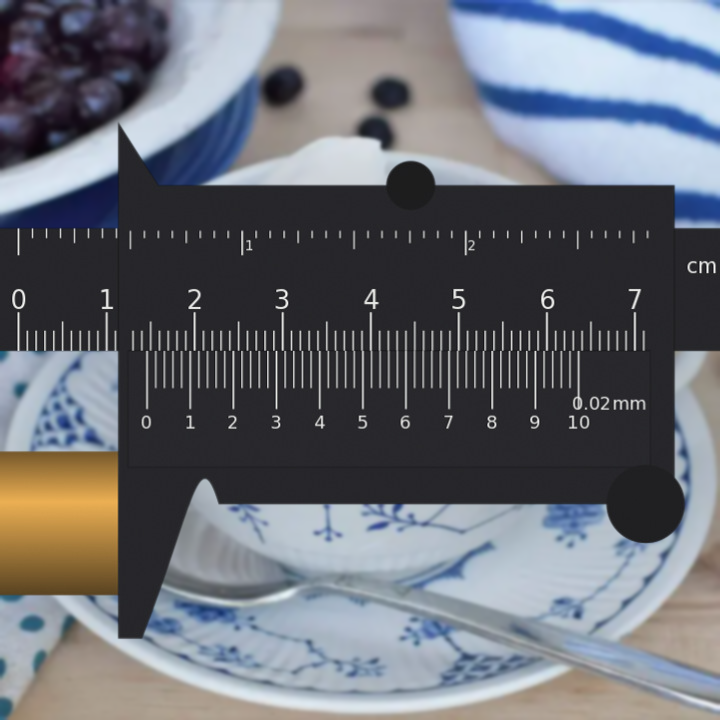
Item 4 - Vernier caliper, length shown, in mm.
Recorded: 14.6 mm
